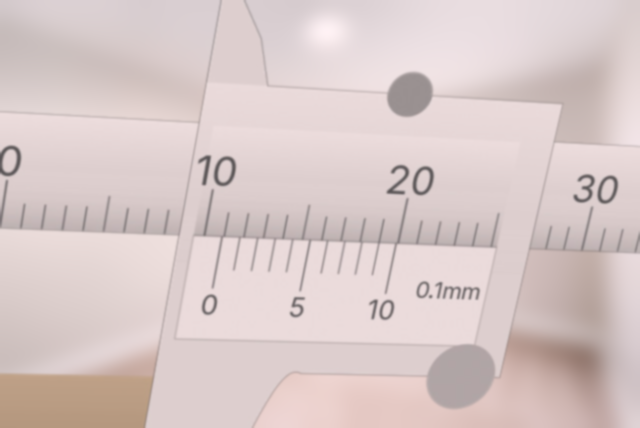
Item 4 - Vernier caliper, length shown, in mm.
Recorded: 10.9 mm
